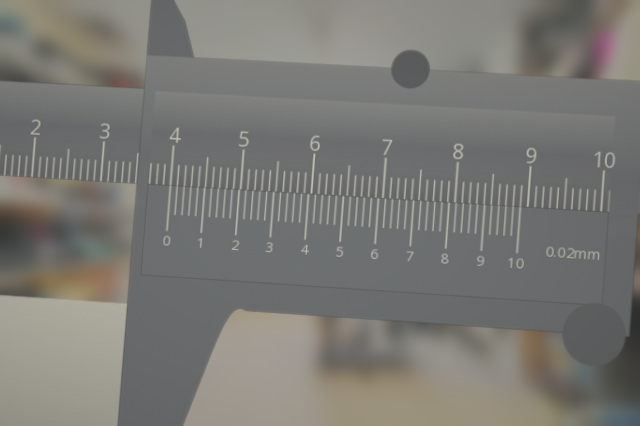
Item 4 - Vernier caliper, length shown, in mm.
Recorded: 40.0 mm
